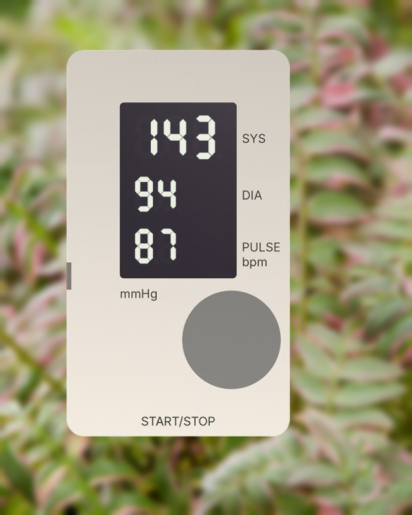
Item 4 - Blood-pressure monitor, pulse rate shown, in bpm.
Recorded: 87 bpm
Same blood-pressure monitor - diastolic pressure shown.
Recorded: 94 mmHg
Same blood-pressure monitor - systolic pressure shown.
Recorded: 143 mmHg
